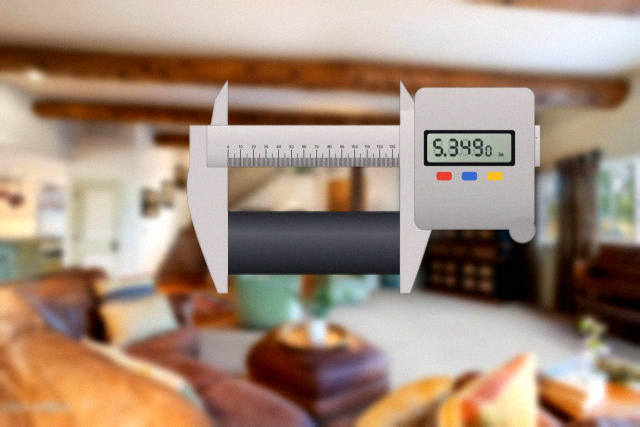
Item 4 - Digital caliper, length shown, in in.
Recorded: 5.3490 in
